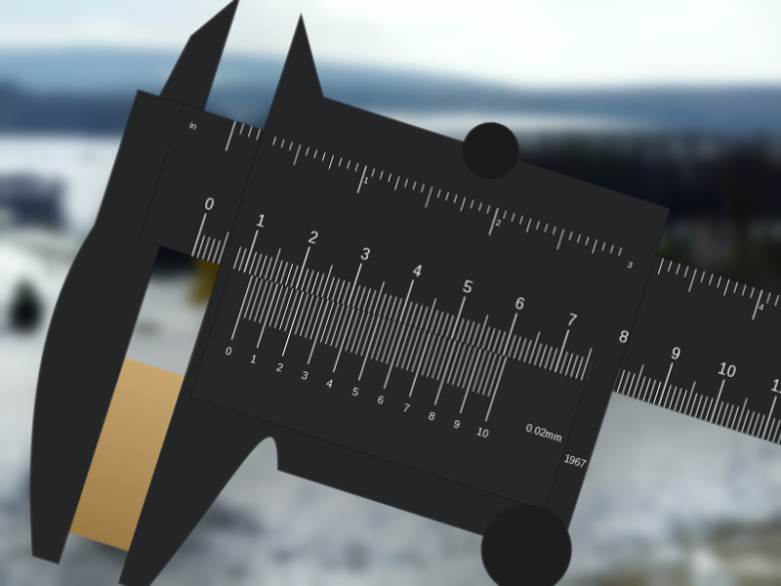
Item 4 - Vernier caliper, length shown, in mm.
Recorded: 11.6 mm
